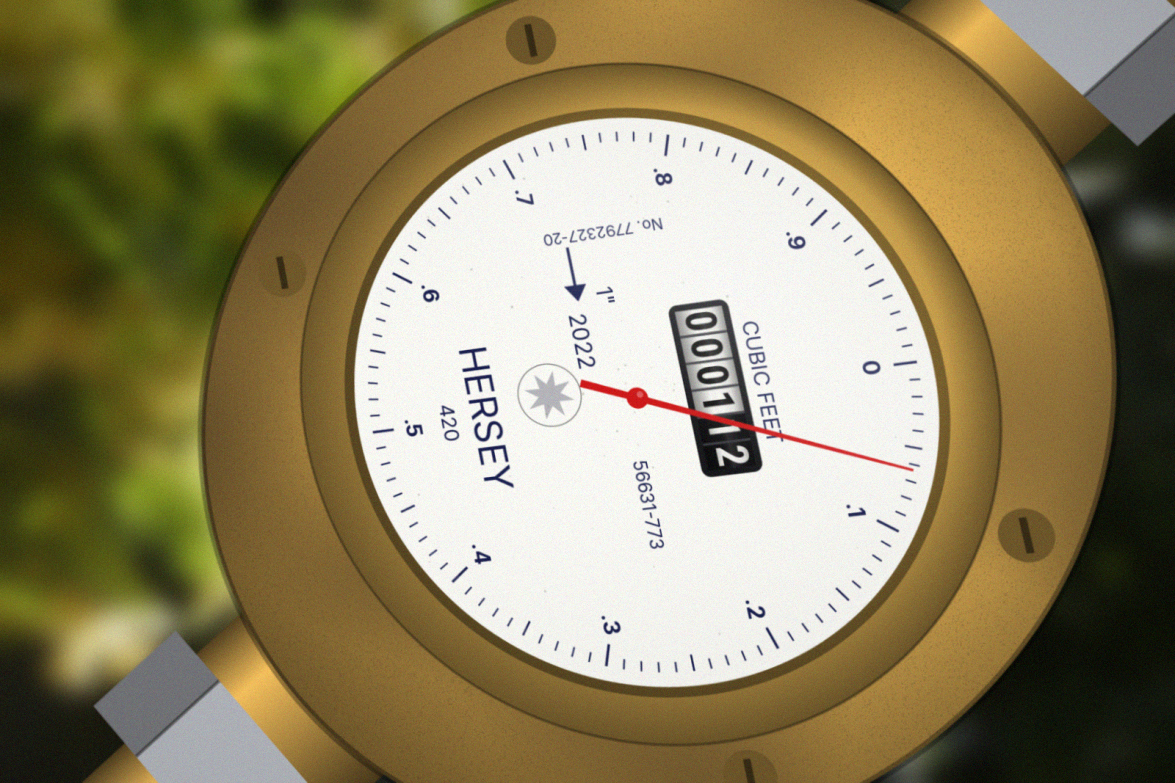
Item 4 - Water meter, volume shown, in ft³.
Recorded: 112.06 ft³
